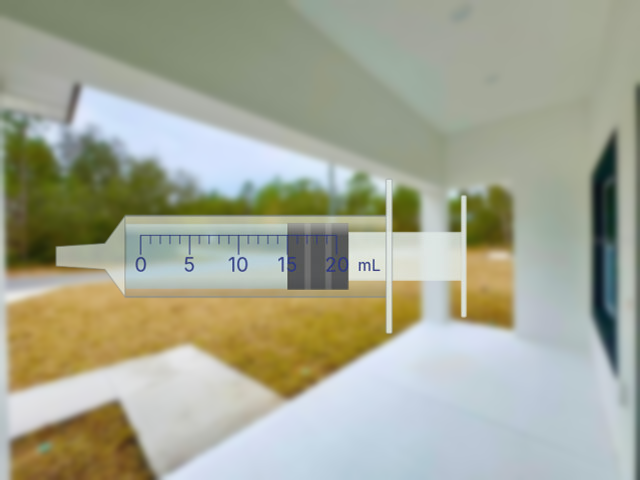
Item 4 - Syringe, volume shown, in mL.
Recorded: 15 mL
